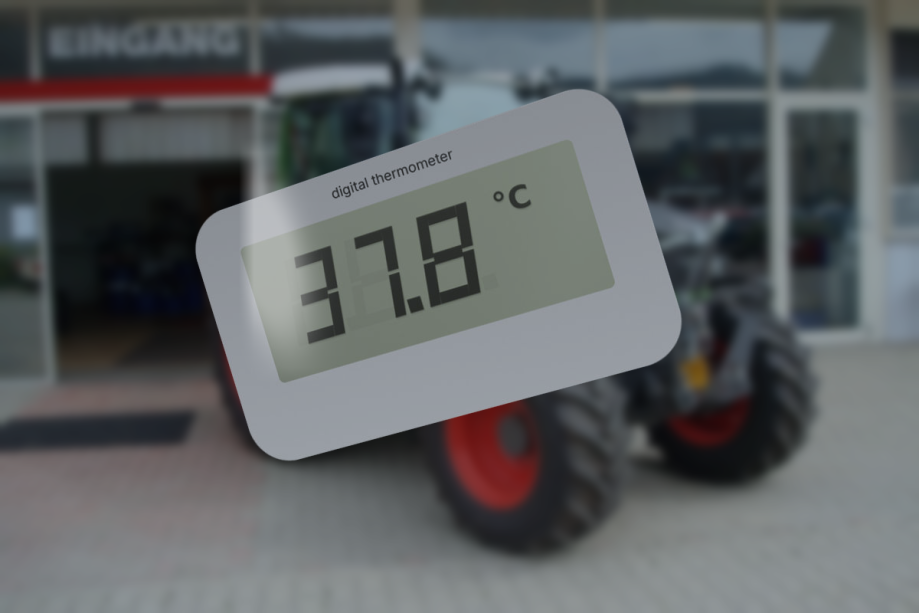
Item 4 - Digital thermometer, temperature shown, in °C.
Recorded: 37.8 °C
